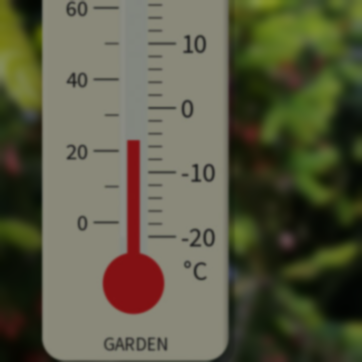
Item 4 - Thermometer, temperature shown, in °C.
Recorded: -5 °C
